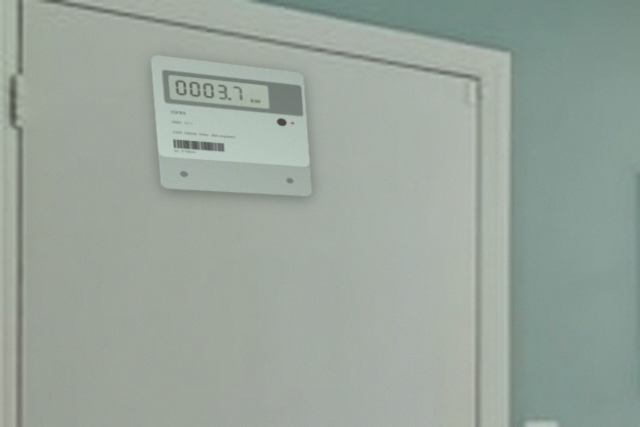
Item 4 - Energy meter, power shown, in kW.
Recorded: 3.7 kW
